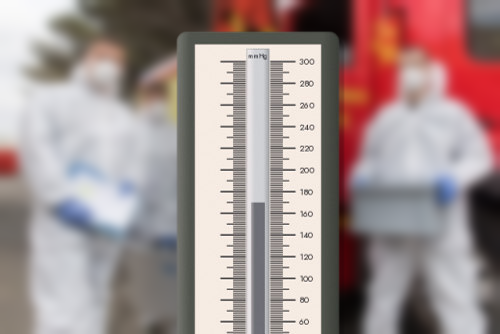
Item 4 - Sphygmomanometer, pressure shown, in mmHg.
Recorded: 170 mmHg
